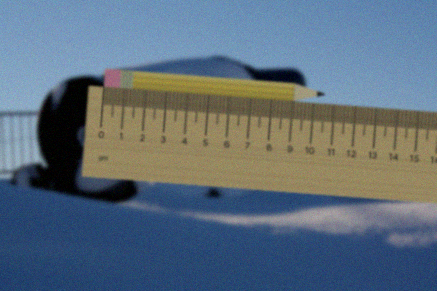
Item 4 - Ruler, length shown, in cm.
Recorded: 10.5 cm
